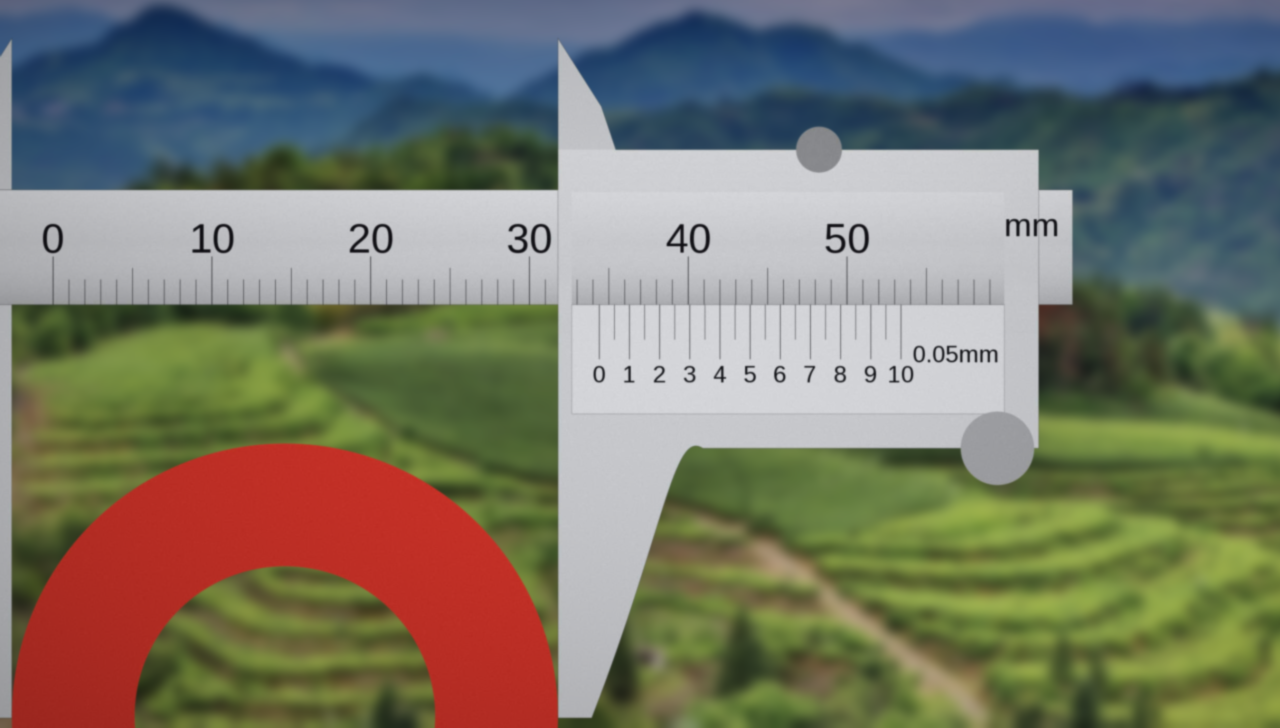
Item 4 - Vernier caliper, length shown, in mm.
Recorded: 34.4 mm
